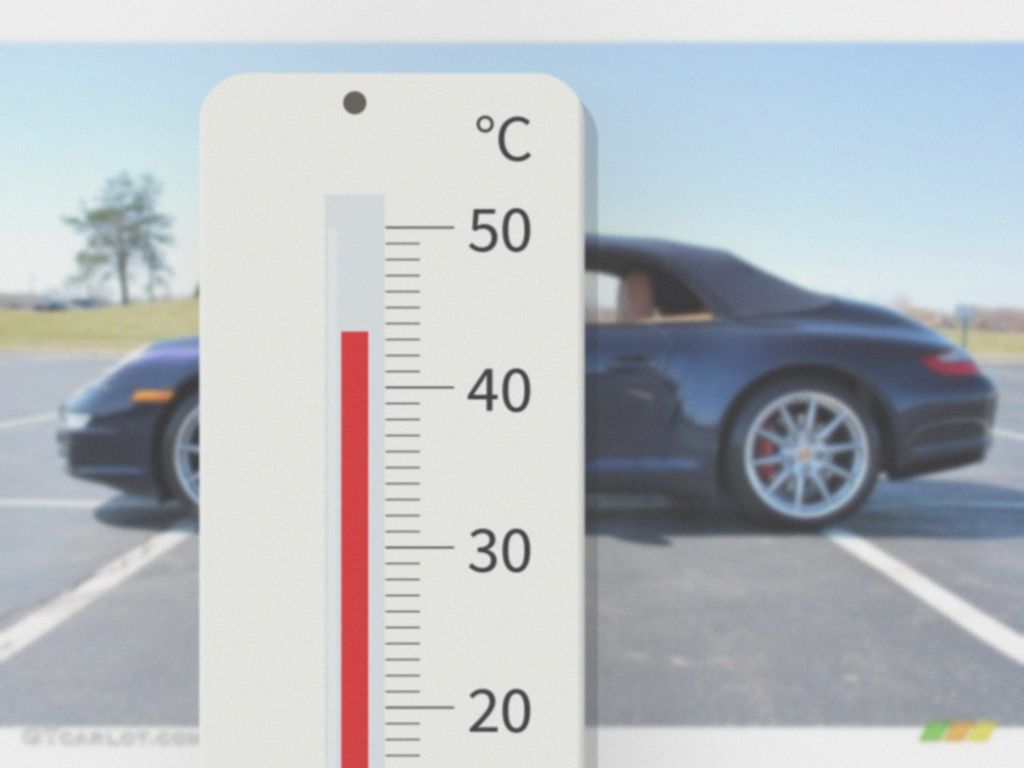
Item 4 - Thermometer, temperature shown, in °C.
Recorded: 43.5 °C
